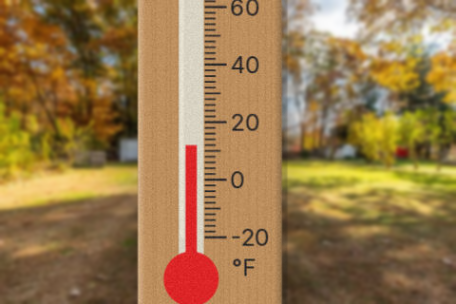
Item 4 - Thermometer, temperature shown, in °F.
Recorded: 12 °F
